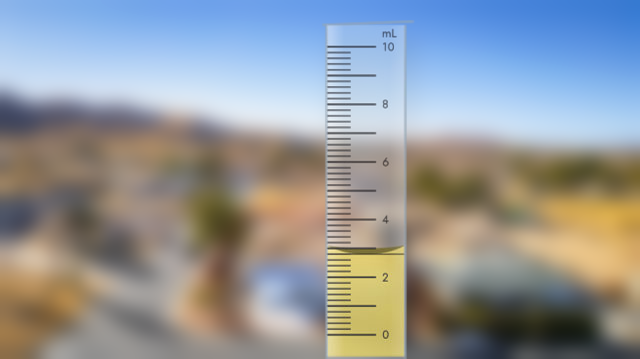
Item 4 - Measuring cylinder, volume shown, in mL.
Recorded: 2.8 mL
